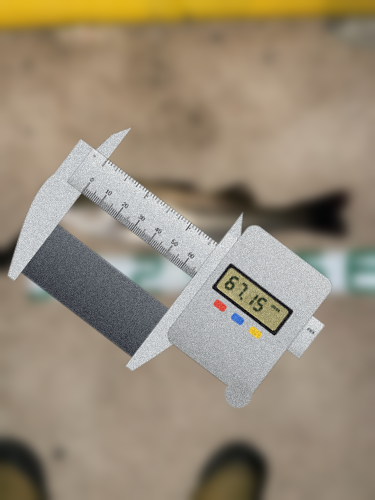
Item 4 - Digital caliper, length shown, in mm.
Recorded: 67.15 mm
